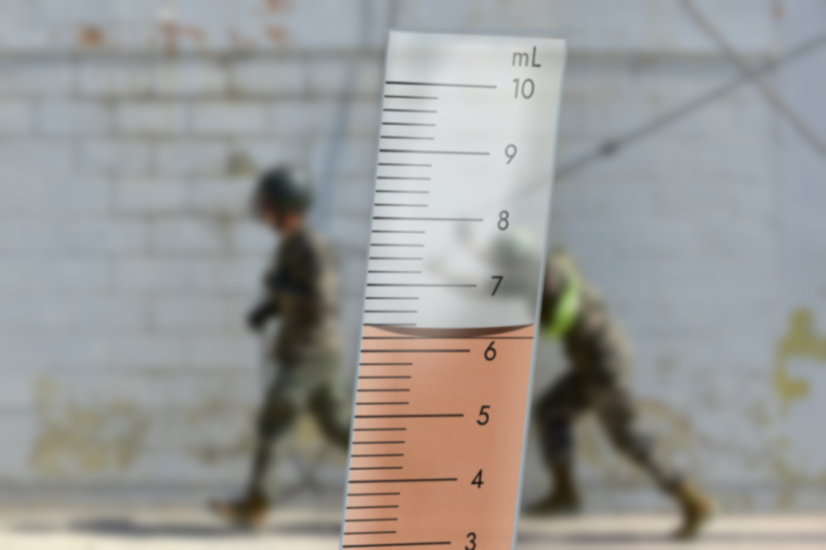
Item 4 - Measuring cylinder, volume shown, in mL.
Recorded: 6.2 mL
